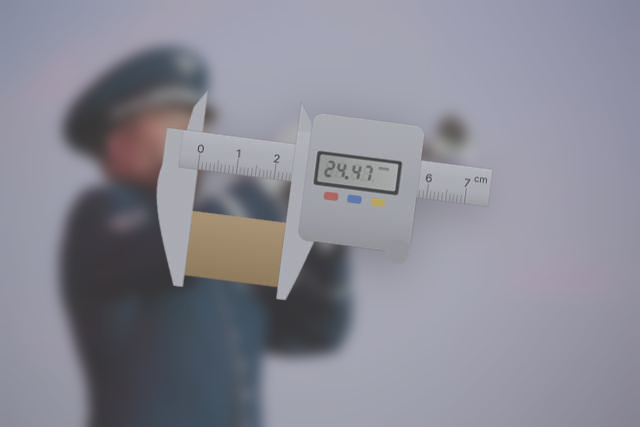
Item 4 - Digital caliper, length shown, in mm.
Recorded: 24.47 mm
